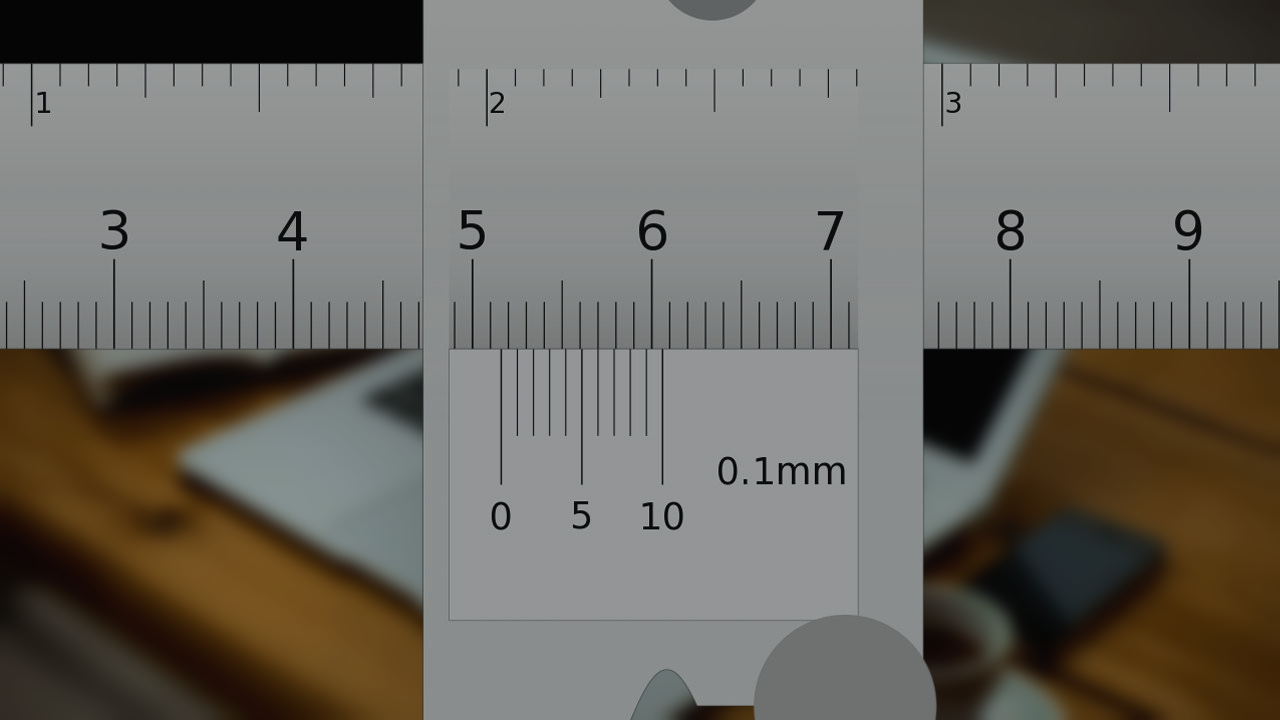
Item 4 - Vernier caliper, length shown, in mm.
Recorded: 51.6 mm
